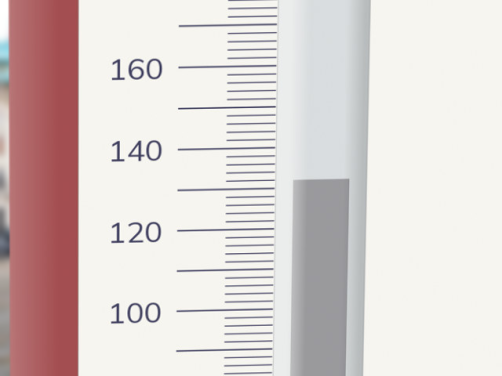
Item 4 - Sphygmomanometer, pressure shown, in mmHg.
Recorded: 132 mmHg
